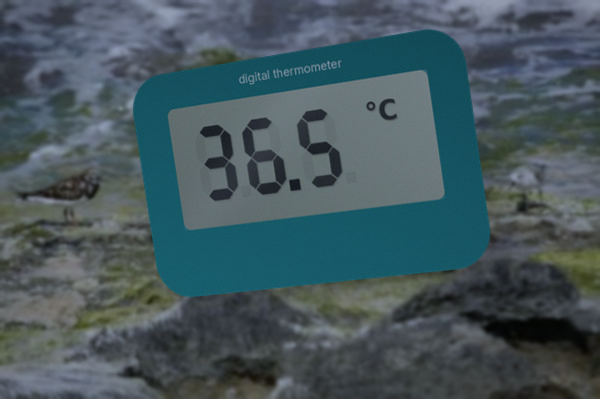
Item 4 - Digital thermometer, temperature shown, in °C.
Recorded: 36.5 °C
